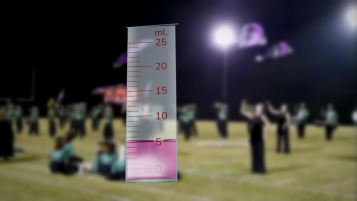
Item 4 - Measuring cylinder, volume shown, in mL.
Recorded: 5 mL
